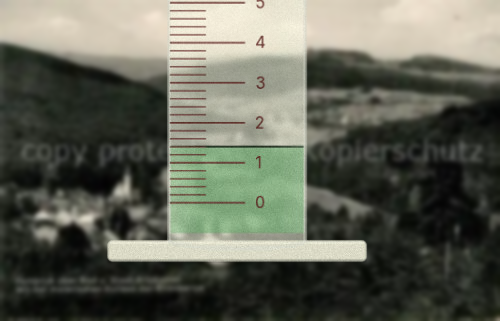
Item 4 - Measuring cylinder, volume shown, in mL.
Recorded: 1.4 mL
